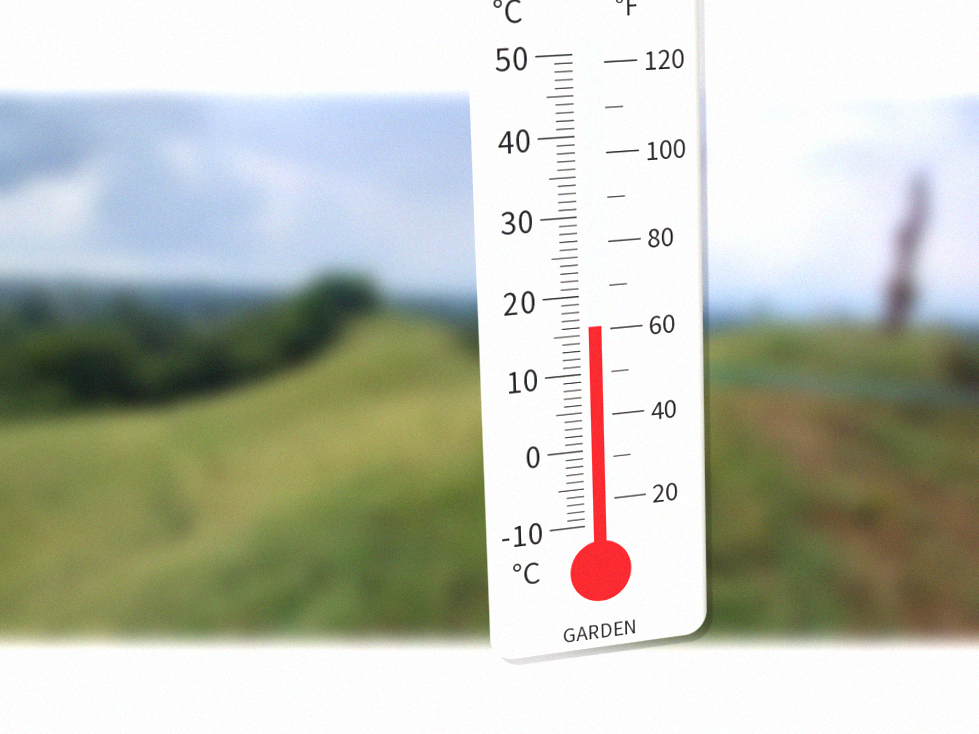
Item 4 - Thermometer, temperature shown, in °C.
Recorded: 16 °C
